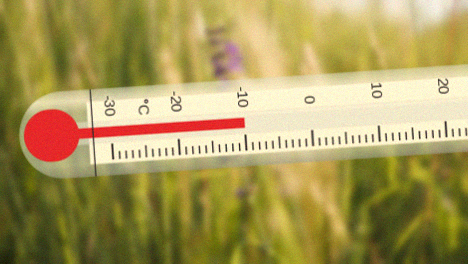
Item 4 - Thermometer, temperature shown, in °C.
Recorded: -10 °C
